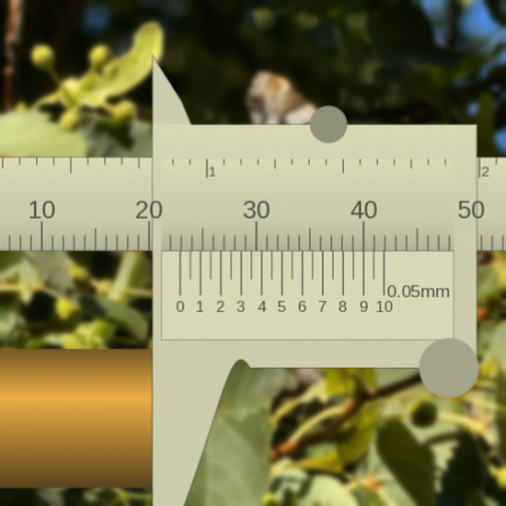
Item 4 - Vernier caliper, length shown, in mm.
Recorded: 22.9 mm
